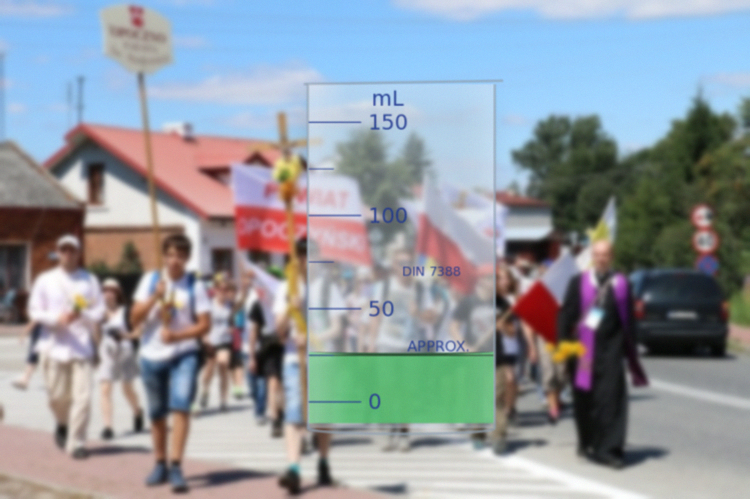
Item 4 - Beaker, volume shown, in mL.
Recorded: 25 mL
